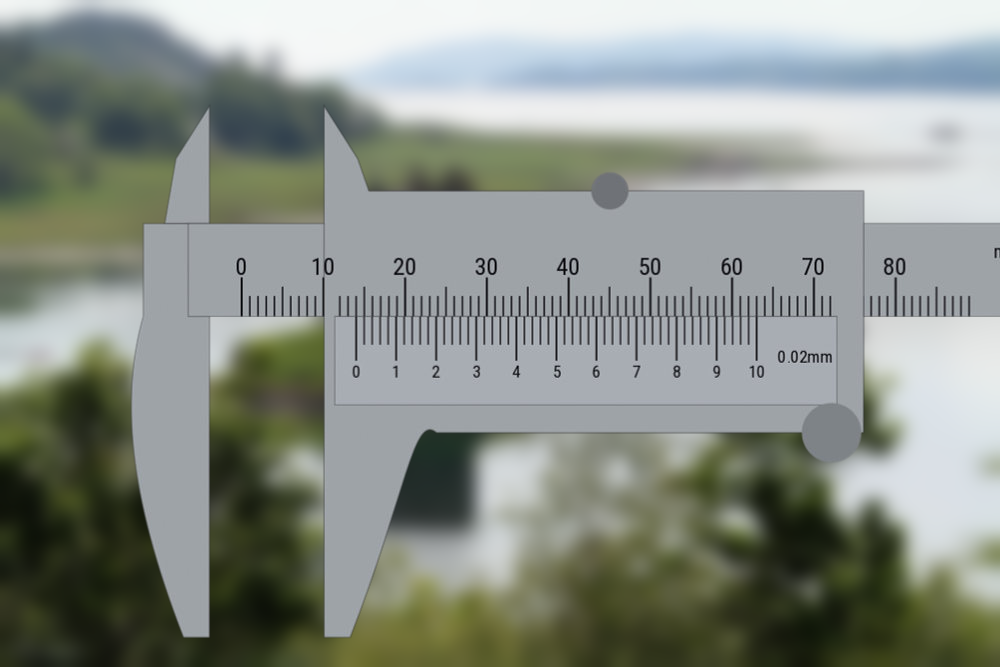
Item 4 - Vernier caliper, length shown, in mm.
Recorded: 14.0 mm
